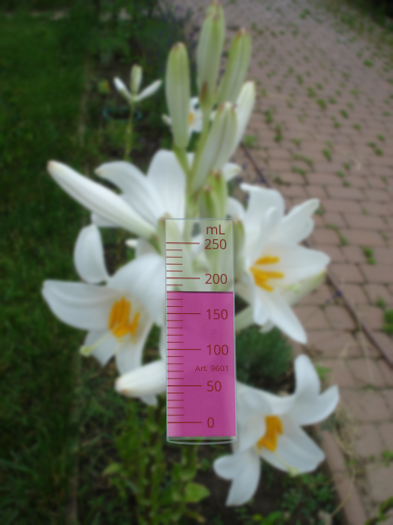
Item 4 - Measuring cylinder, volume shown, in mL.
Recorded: 180 mL
